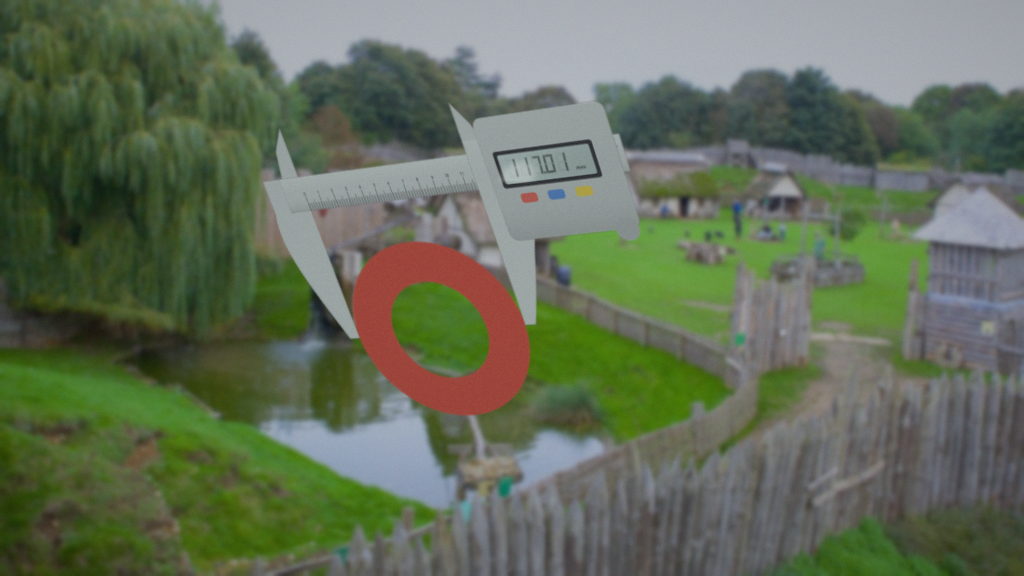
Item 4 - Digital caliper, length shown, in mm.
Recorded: 117.01 mm
